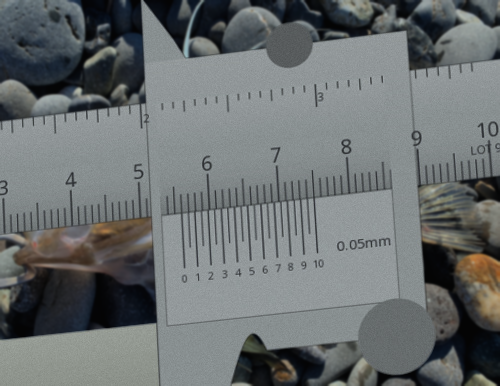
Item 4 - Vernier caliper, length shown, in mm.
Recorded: 56.0 mm
